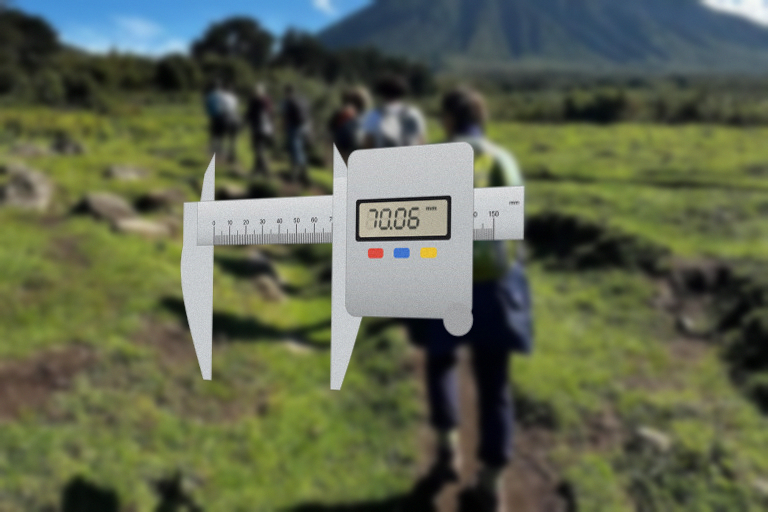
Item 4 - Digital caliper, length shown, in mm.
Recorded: 70.06 mm
